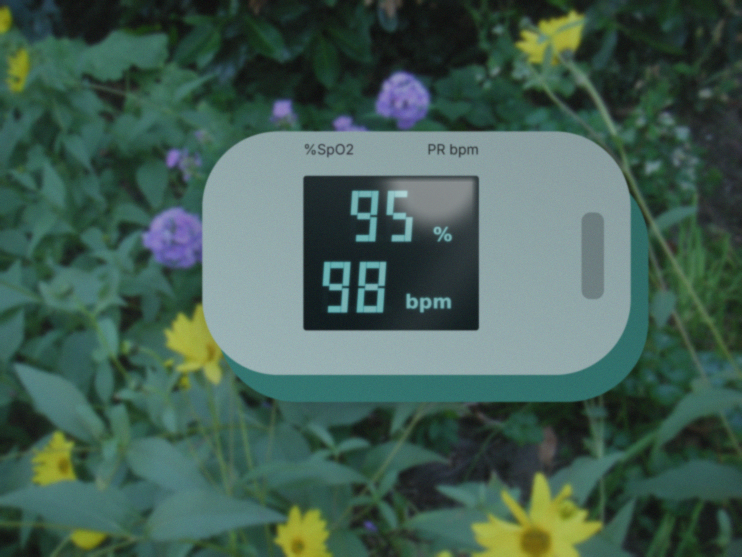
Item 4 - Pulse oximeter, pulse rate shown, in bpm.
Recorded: 98 bpm
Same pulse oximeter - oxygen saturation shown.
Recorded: 95 %
